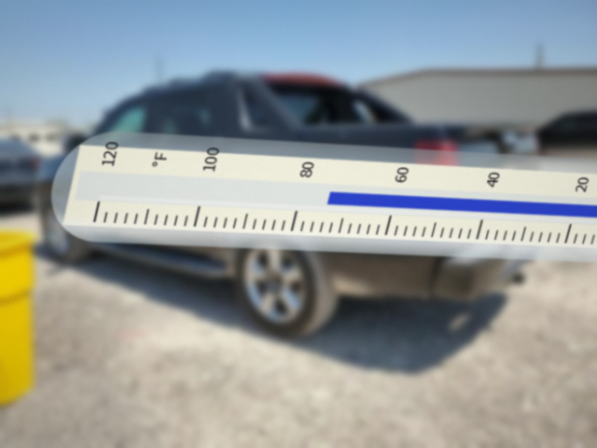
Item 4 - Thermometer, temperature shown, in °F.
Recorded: 74 °F
